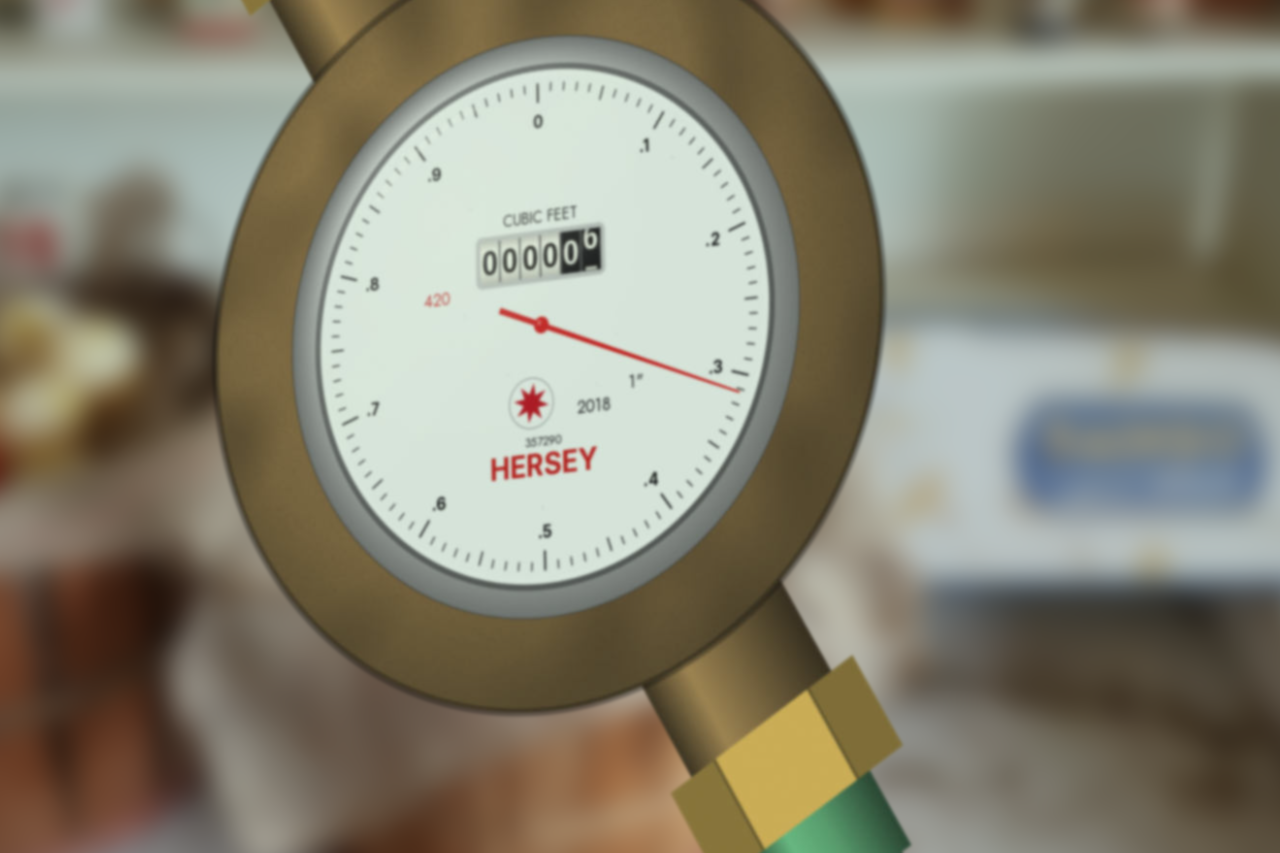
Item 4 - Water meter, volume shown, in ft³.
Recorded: 6.31 ft³
